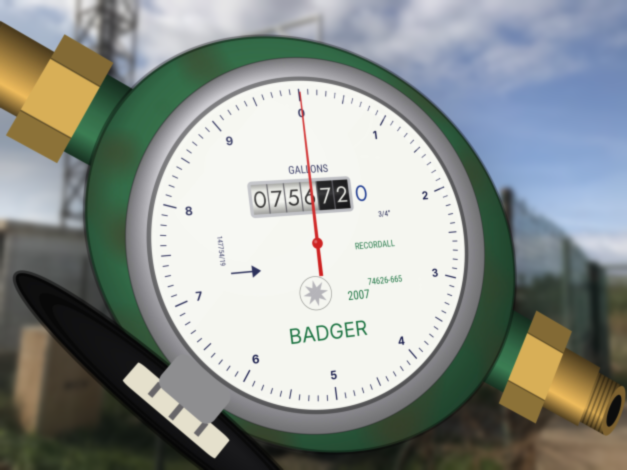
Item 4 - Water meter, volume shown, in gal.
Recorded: 756720.0 gal
